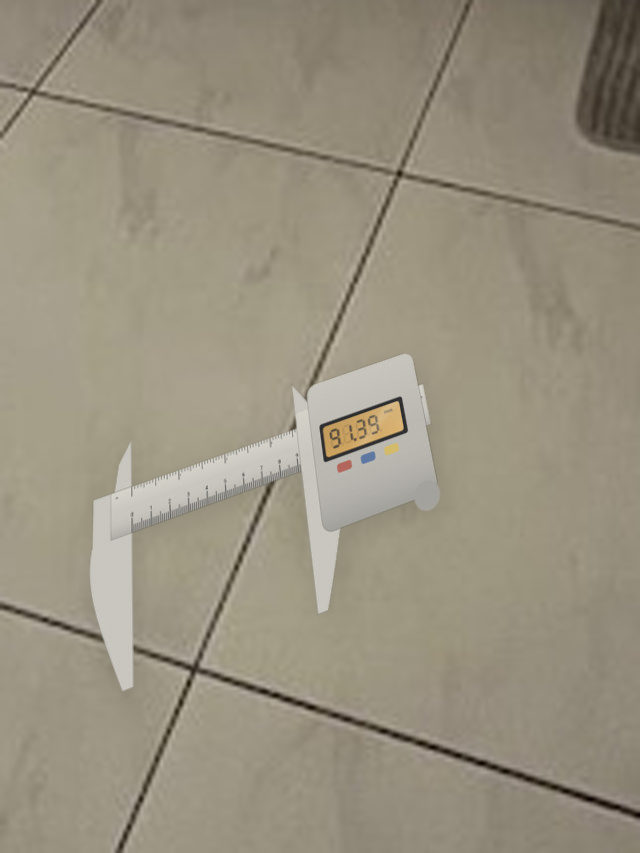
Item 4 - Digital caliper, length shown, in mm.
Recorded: 91.39 mm
